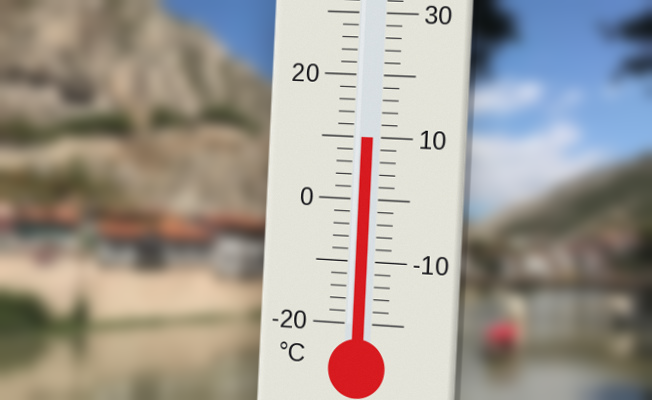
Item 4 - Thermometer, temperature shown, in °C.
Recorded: 10 °C
